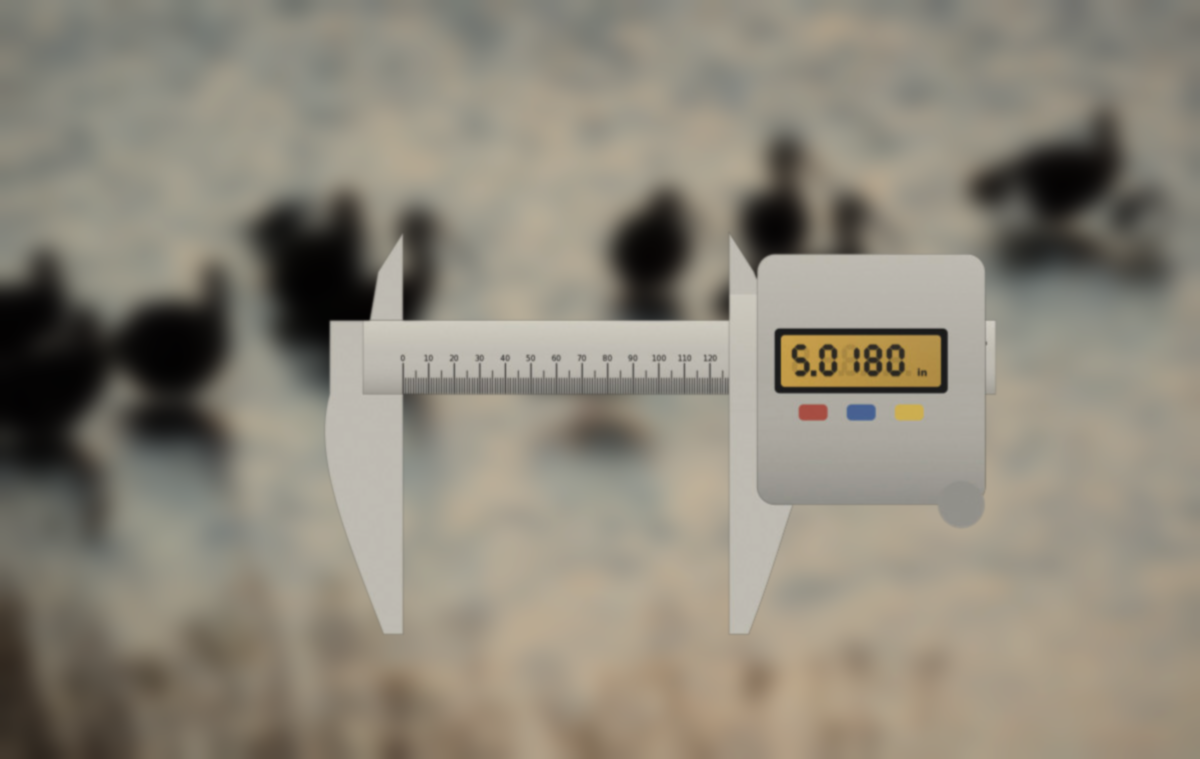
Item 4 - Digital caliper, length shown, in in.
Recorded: 5.0180 in
